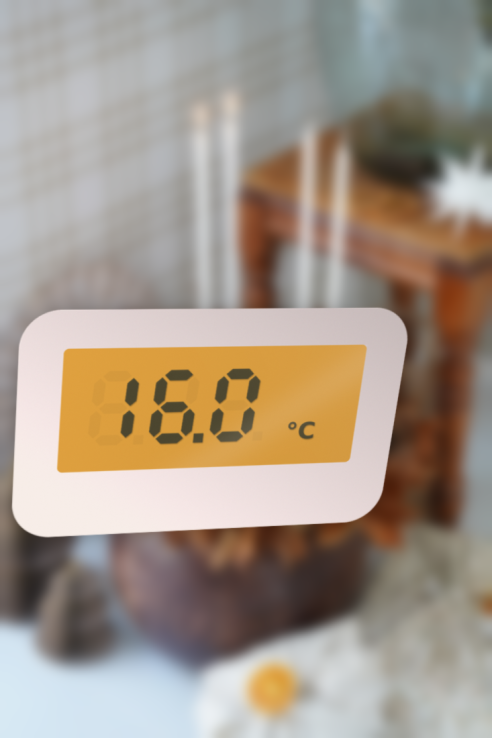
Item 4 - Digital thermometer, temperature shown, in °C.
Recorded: 16.0 °C
